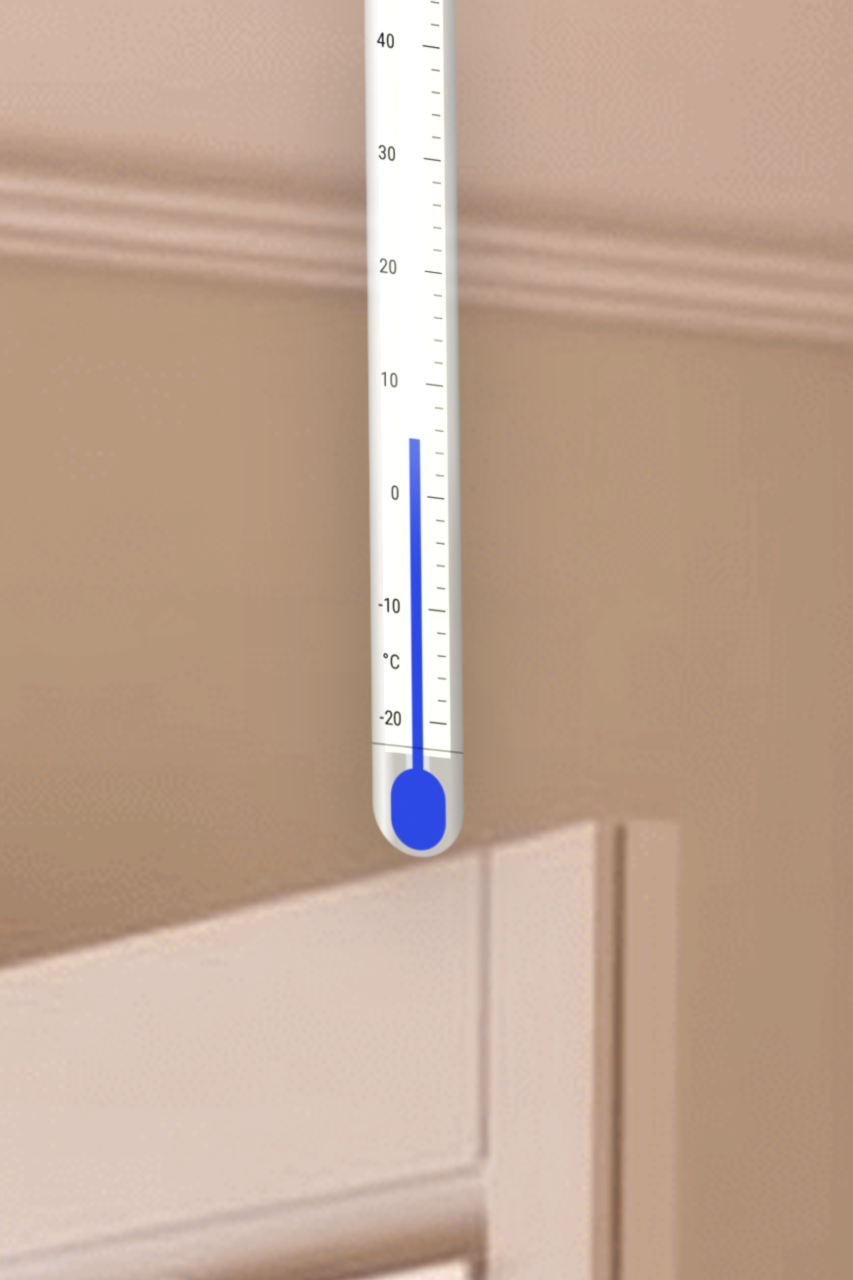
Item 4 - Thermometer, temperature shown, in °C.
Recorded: 5 °C
